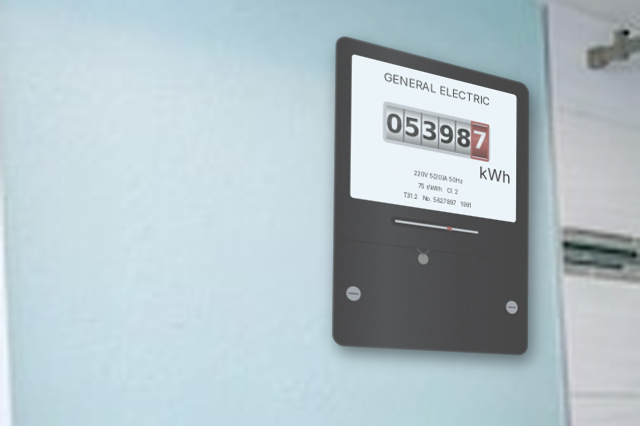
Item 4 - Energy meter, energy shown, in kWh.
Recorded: 5398.7 kWh
